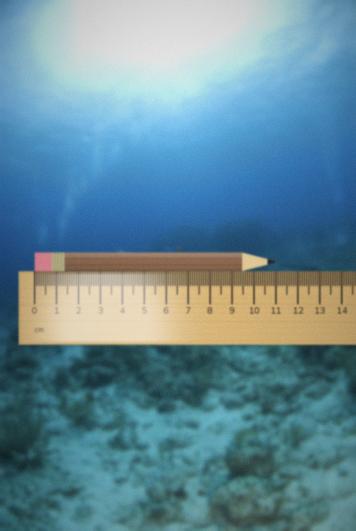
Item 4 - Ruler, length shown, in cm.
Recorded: 11 cm
